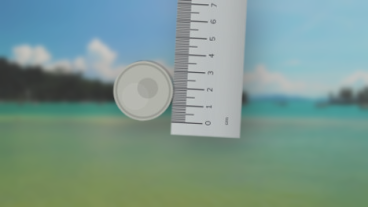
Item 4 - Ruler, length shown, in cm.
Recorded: 3.5 cm
